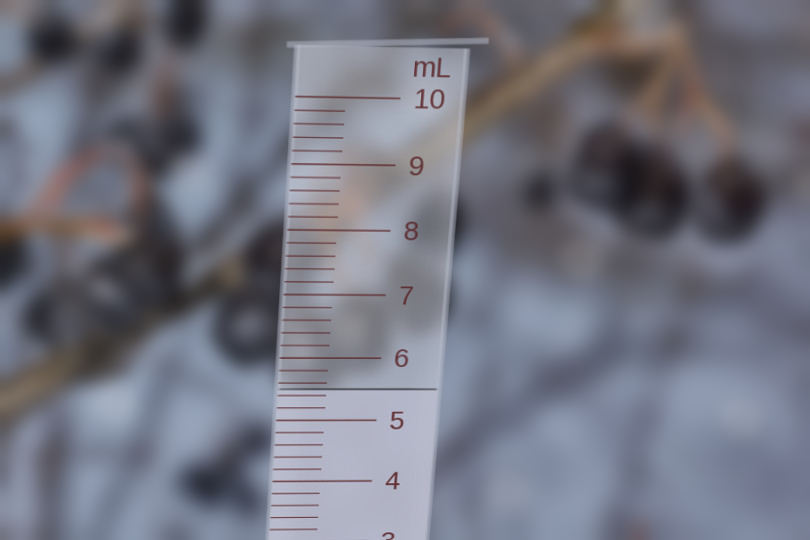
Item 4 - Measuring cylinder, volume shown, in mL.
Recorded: 5.5 mL
